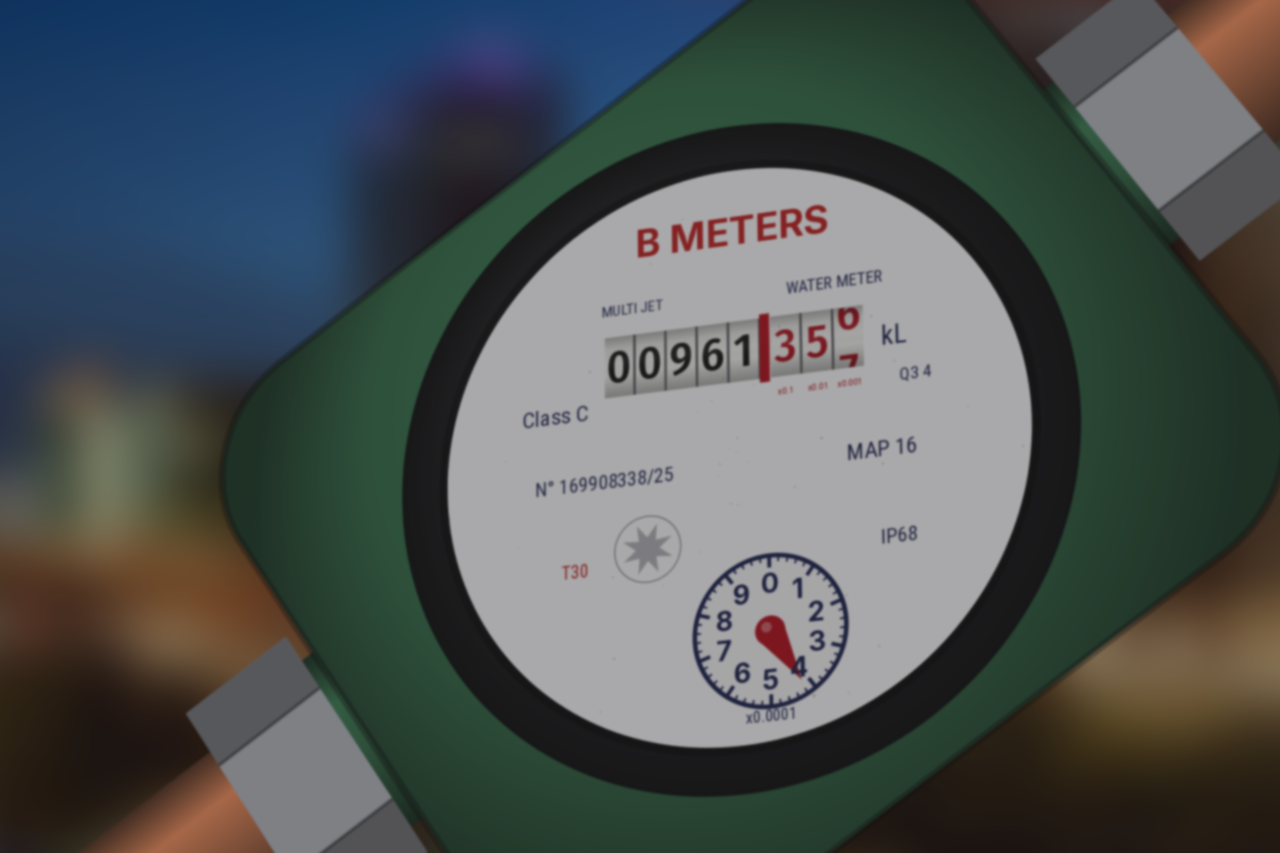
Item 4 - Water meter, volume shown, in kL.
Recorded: 961.3564 kL
